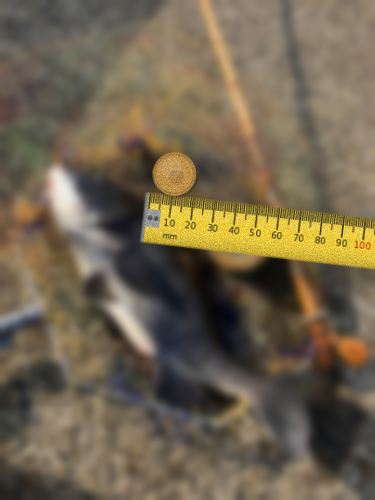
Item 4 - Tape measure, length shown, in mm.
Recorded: 20 mm
